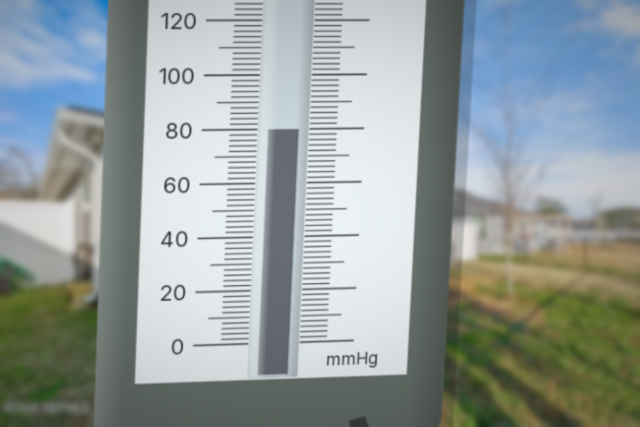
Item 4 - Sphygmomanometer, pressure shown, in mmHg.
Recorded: 80 mmHg
